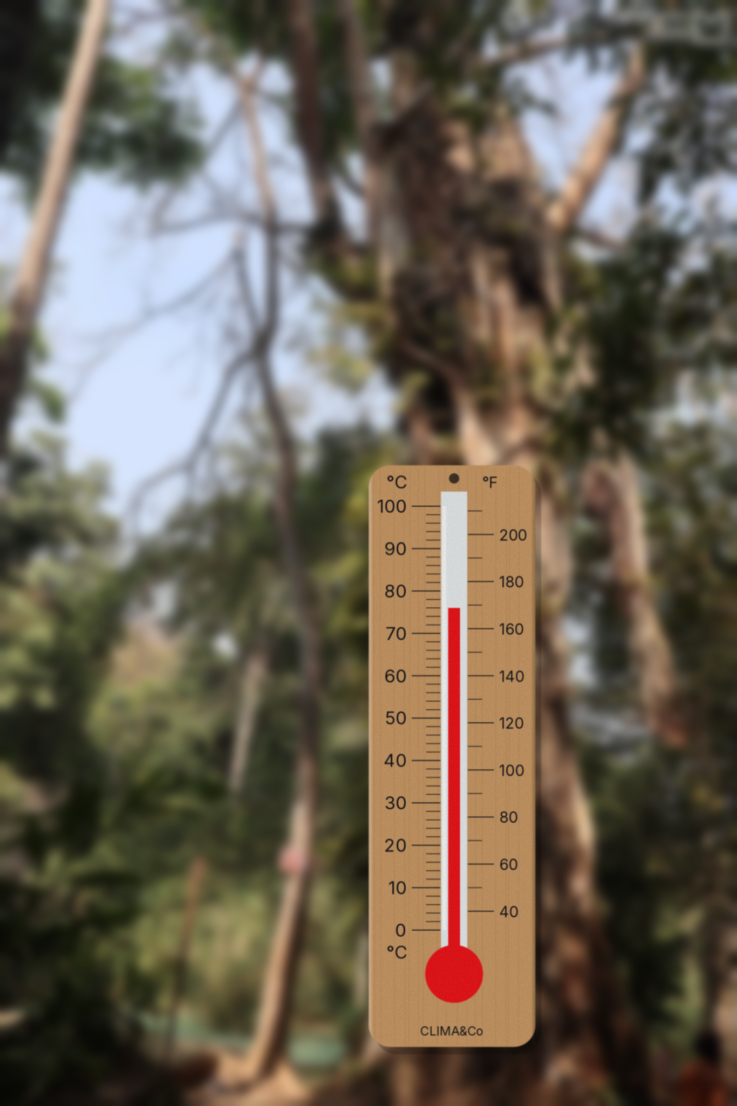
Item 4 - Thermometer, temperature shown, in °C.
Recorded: 76 °C
